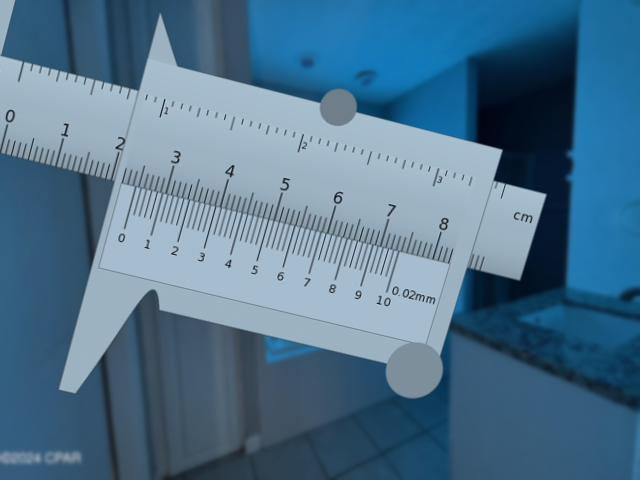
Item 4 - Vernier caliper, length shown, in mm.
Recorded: 24.5 mm
